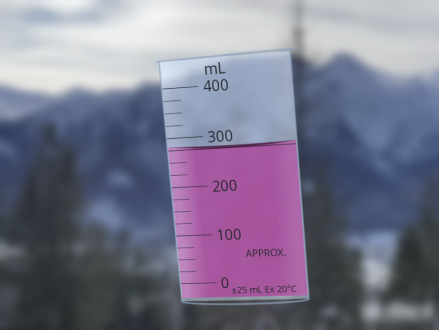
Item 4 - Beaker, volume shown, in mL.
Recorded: 275 mL
